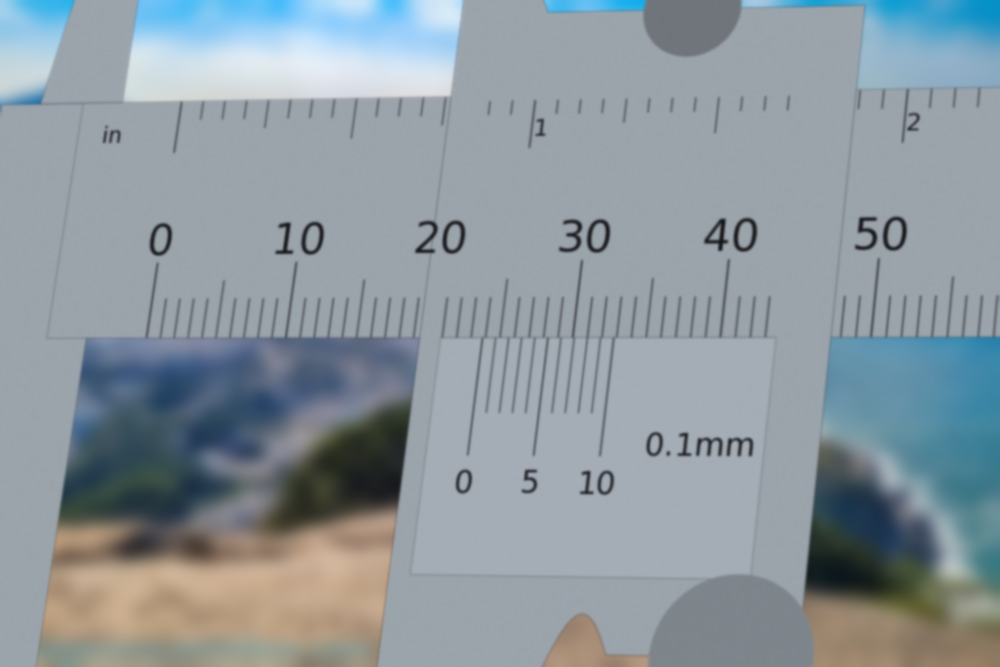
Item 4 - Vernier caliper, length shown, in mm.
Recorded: 23.8 mm
